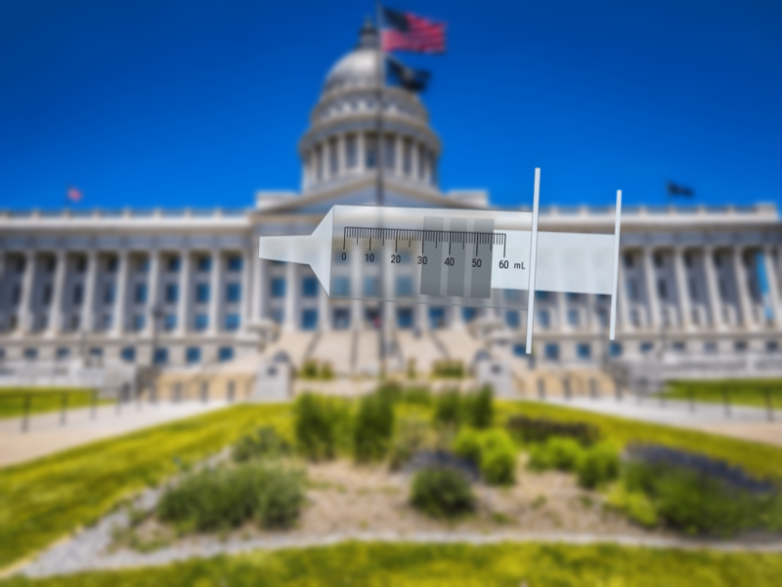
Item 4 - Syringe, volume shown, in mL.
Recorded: 30 mL
